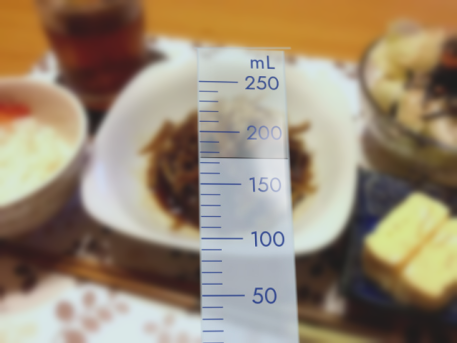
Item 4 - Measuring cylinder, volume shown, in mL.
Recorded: 175 mL
